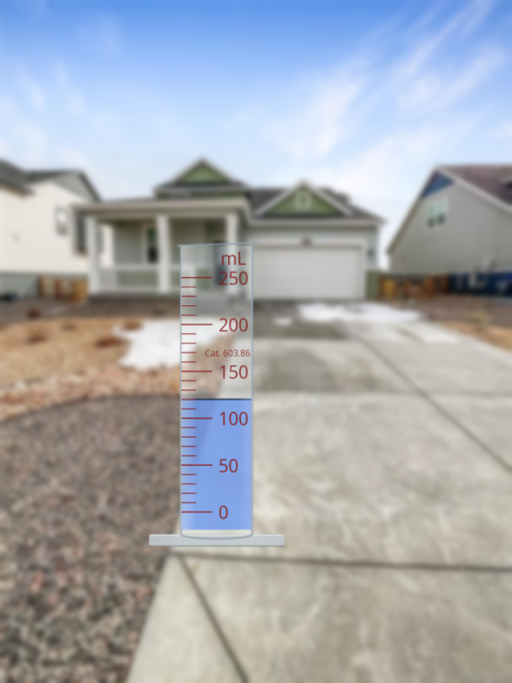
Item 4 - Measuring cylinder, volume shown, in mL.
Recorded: 120 mL
